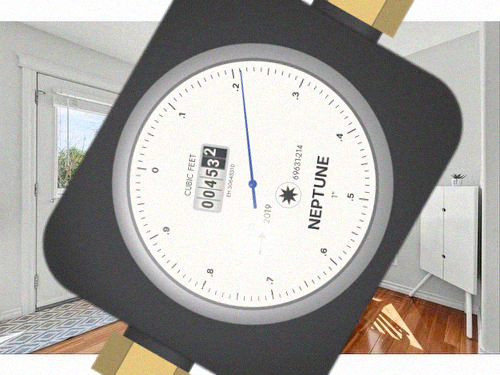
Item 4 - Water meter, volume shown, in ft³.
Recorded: 4532.21 ft³
